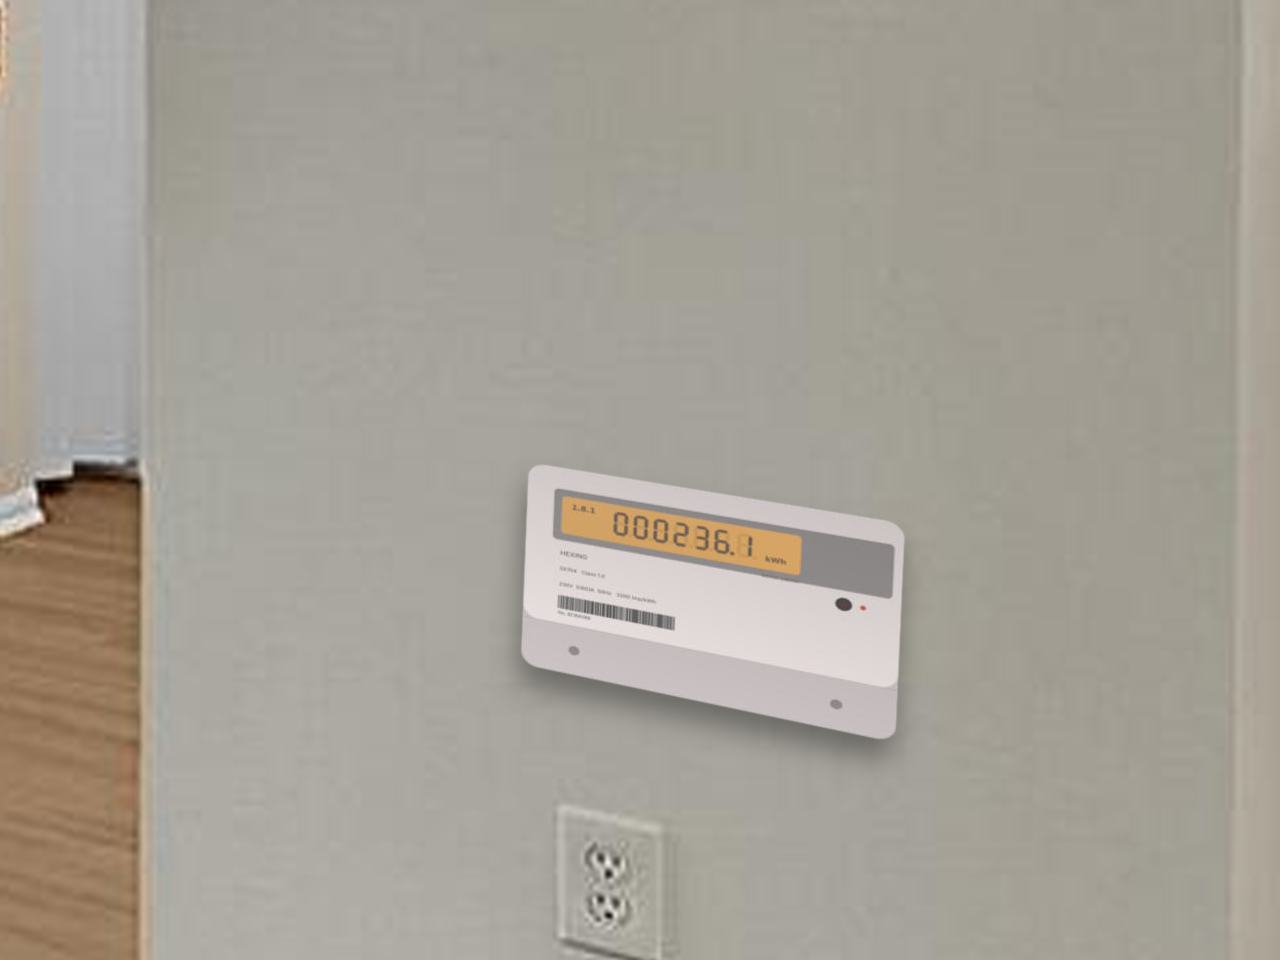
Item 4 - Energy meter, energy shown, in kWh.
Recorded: 236.1 kWh
